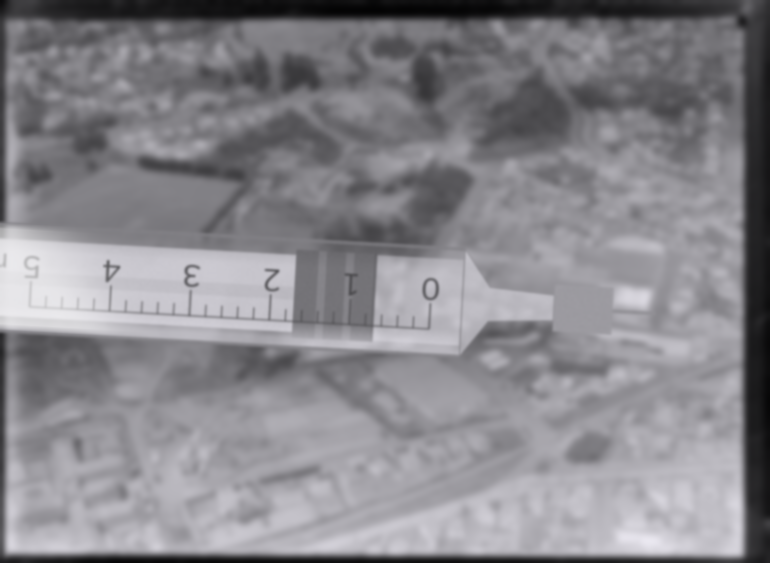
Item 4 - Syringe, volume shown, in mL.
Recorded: 0.7 mL
